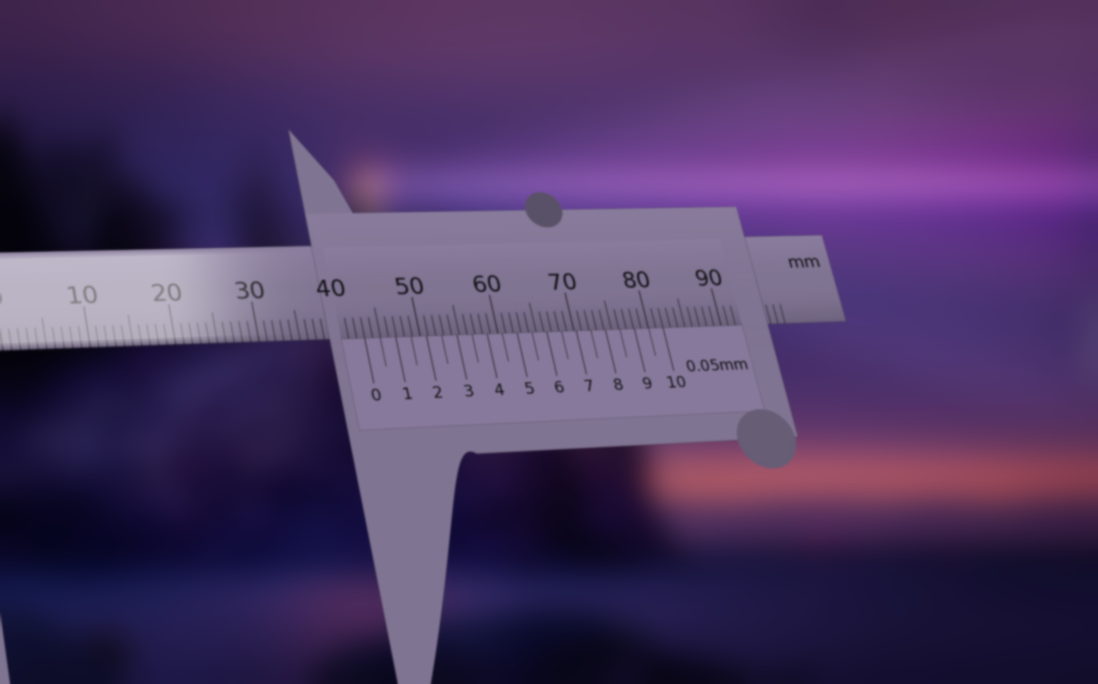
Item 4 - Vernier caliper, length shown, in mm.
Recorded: 43.0 mm
